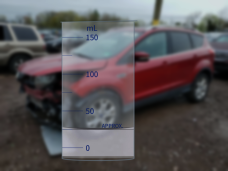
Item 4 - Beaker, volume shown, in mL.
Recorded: 25 mL
